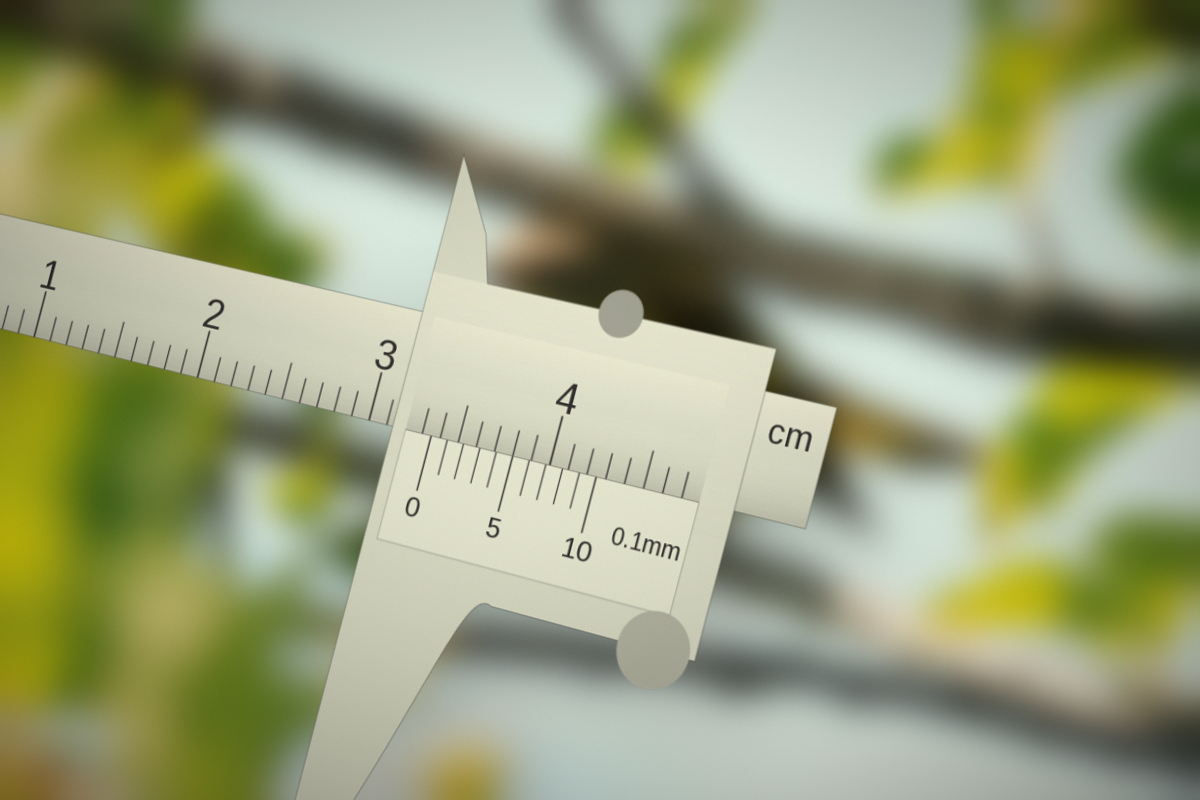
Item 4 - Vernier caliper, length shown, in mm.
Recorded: 33.5 mm
